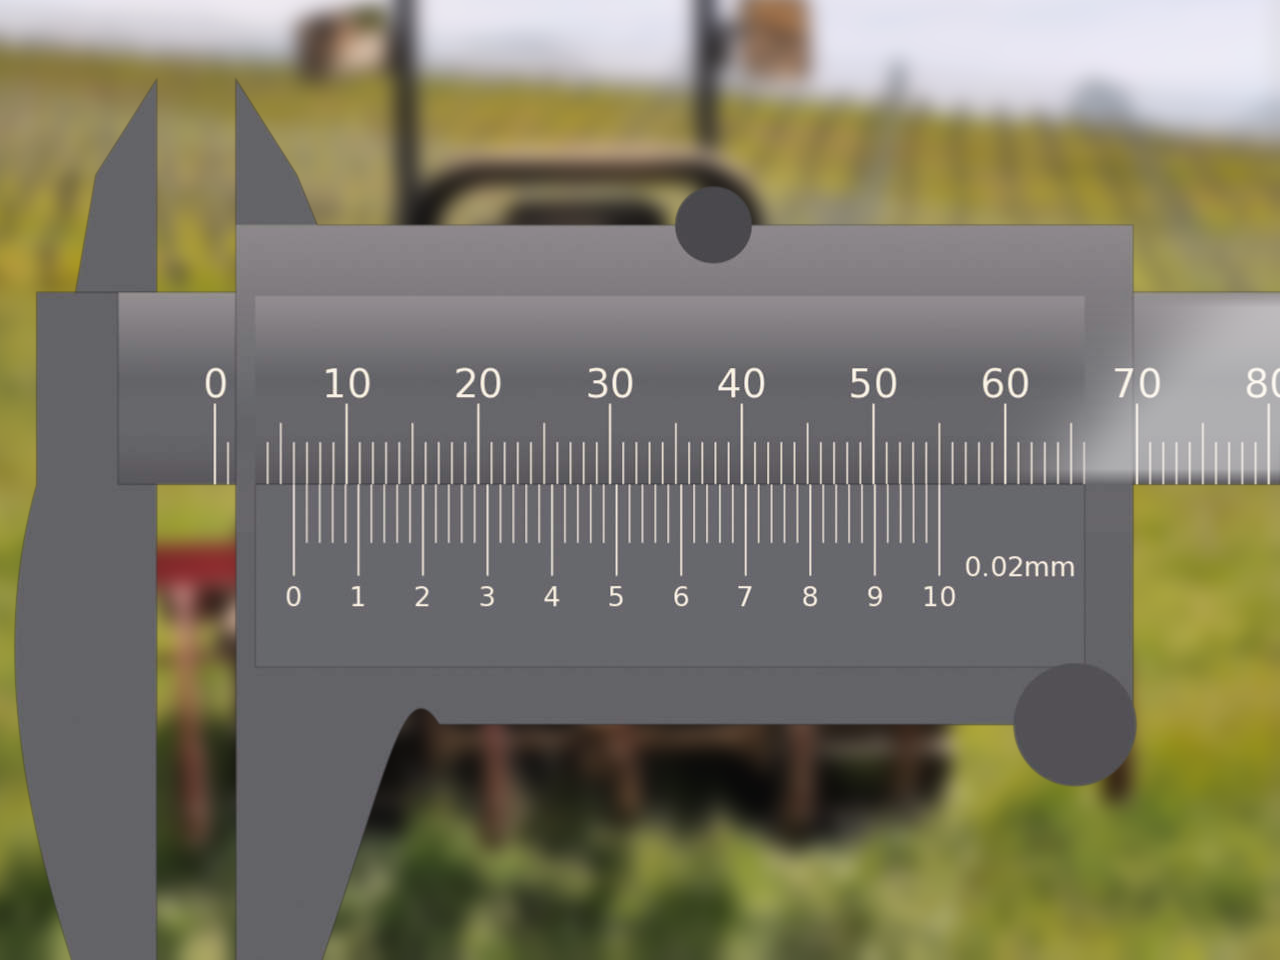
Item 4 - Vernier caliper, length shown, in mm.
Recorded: 6.0 mm
